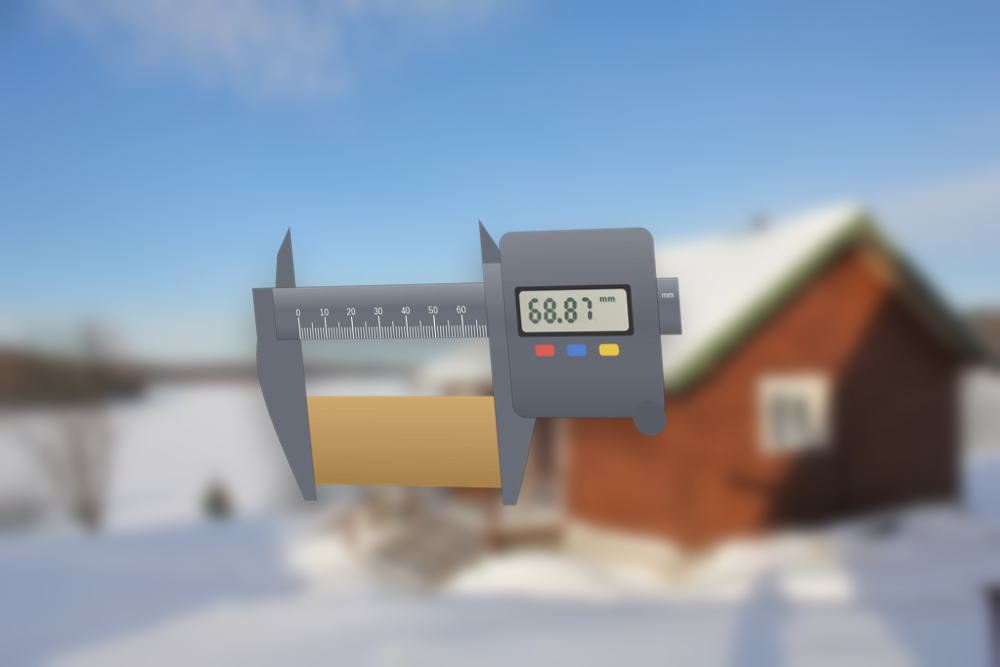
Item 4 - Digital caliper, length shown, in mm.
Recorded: 68.87 mm
